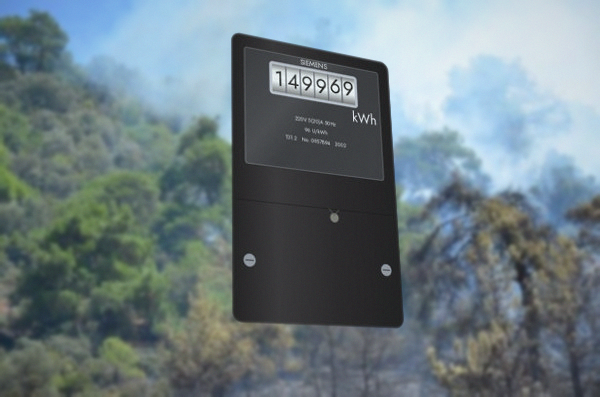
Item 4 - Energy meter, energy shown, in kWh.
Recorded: 149969 kWh
